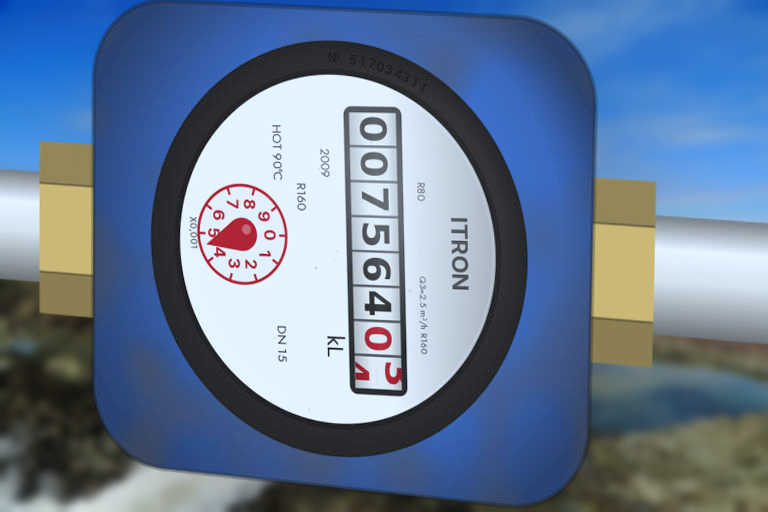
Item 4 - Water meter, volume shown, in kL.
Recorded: 7564.034 kL
